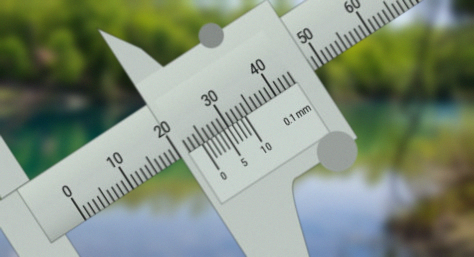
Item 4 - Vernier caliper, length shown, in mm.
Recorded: 24.5 mm
